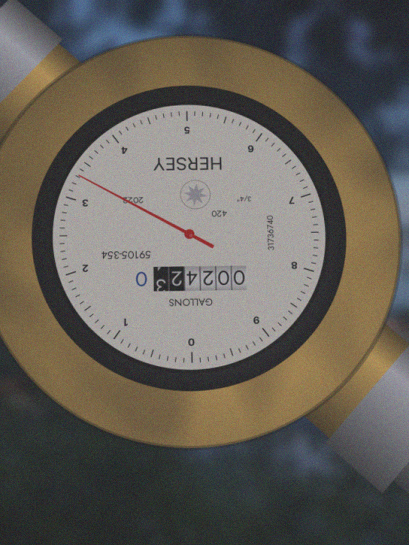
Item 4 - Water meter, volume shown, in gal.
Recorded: 24233.3 gal
